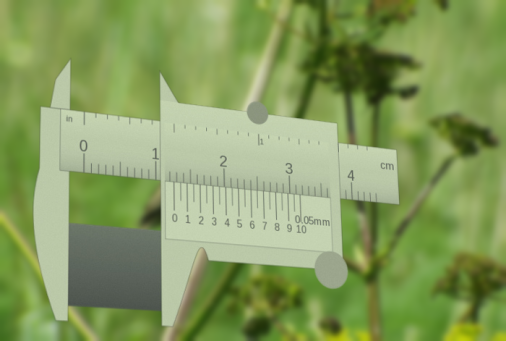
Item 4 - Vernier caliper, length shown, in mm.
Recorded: 12.6 mm
